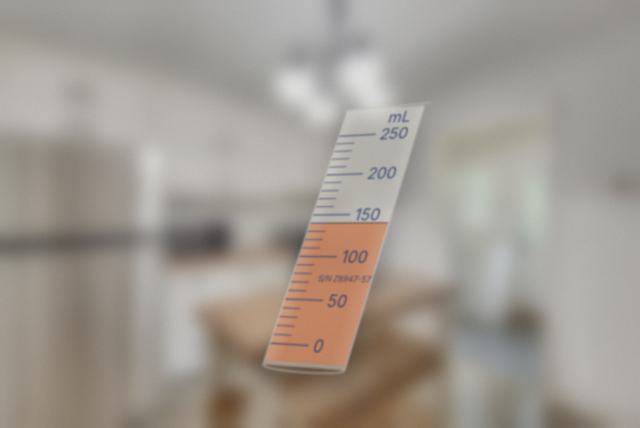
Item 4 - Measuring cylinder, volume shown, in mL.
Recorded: 140 mL
